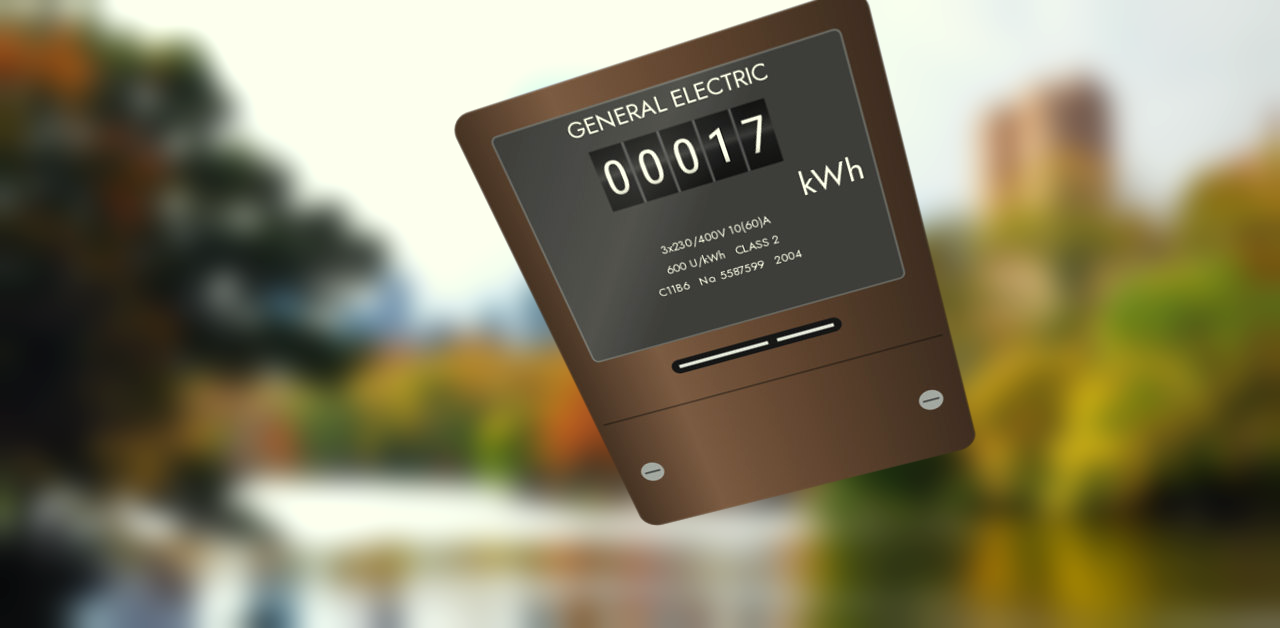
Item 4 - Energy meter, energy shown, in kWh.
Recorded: 17 kWh
